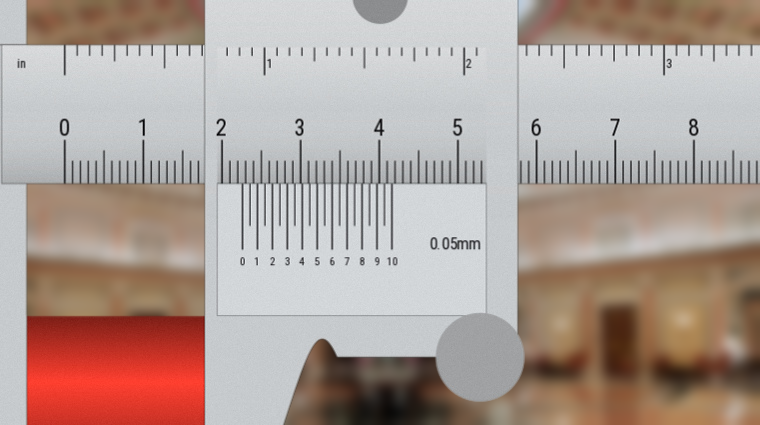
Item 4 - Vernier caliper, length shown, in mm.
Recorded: 22.6 mm
